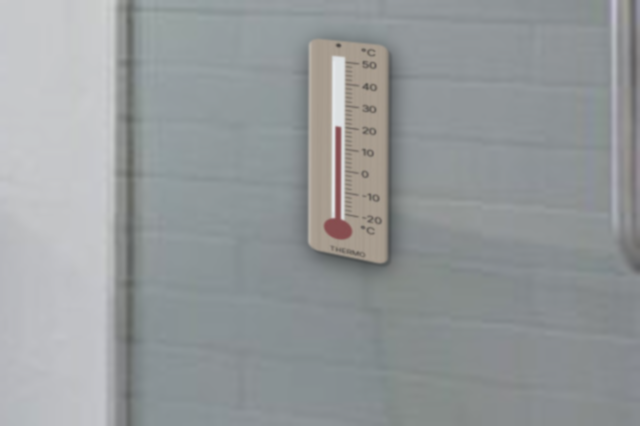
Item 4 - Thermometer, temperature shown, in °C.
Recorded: 20 °C
